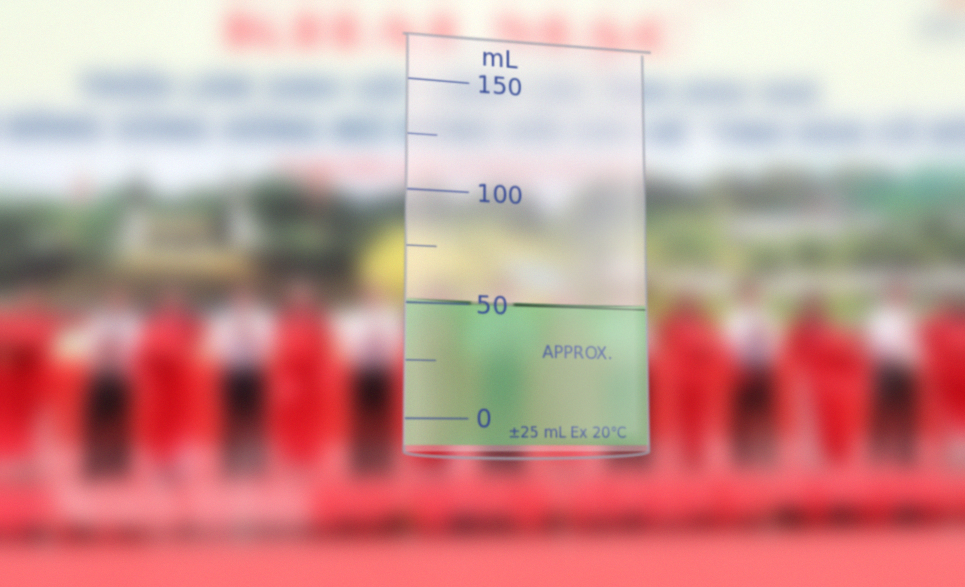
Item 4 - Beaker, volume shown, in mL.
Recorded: 50 mL
